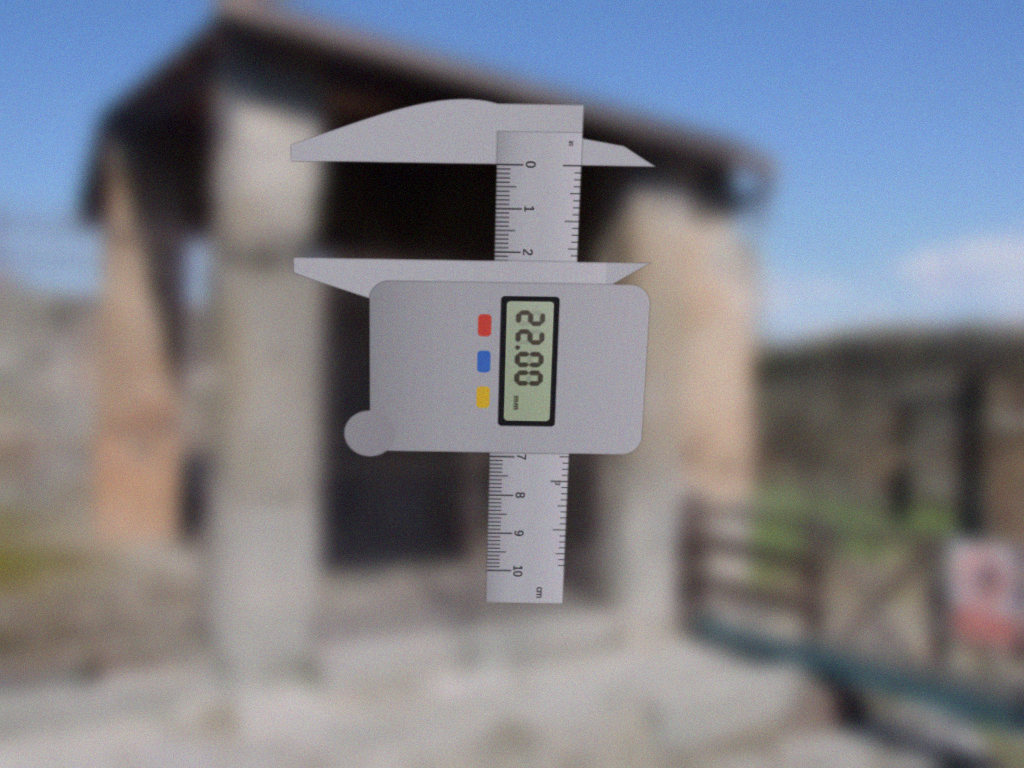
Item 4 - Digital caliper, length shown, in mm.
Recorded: 22.00 mm
